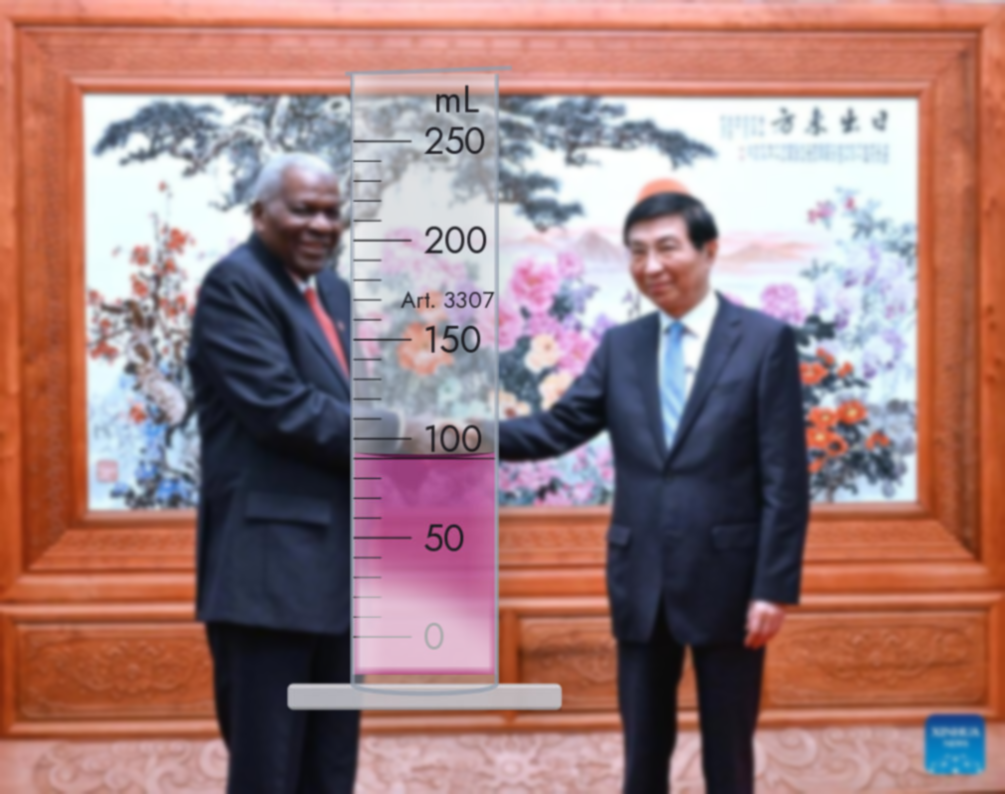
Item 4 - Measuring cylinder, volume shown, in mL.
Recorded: 90 mL
